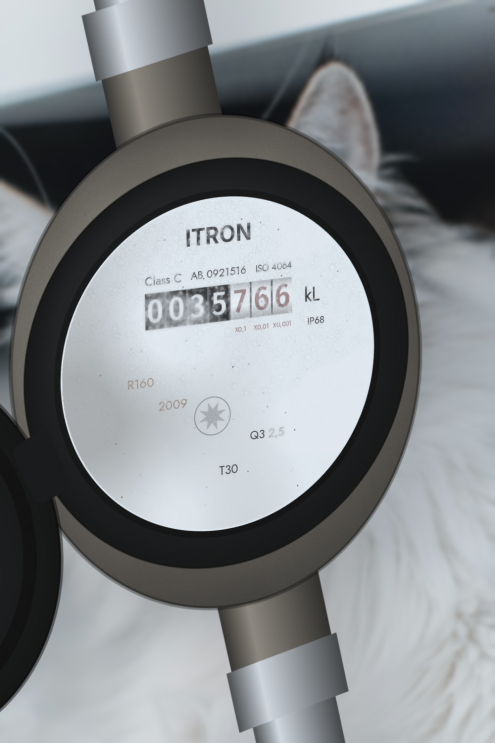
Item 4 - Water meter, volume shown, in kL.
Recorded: 35.766 kL
